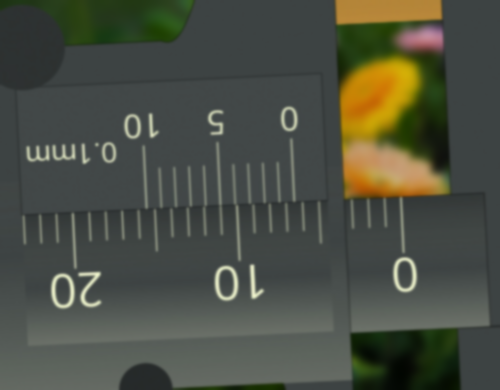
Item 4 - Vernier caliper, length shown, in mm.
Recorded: 6.5 mm
